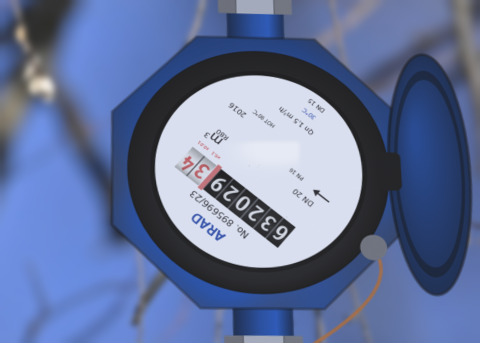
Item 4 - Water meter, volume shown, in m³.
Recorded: 632029.34 m³
